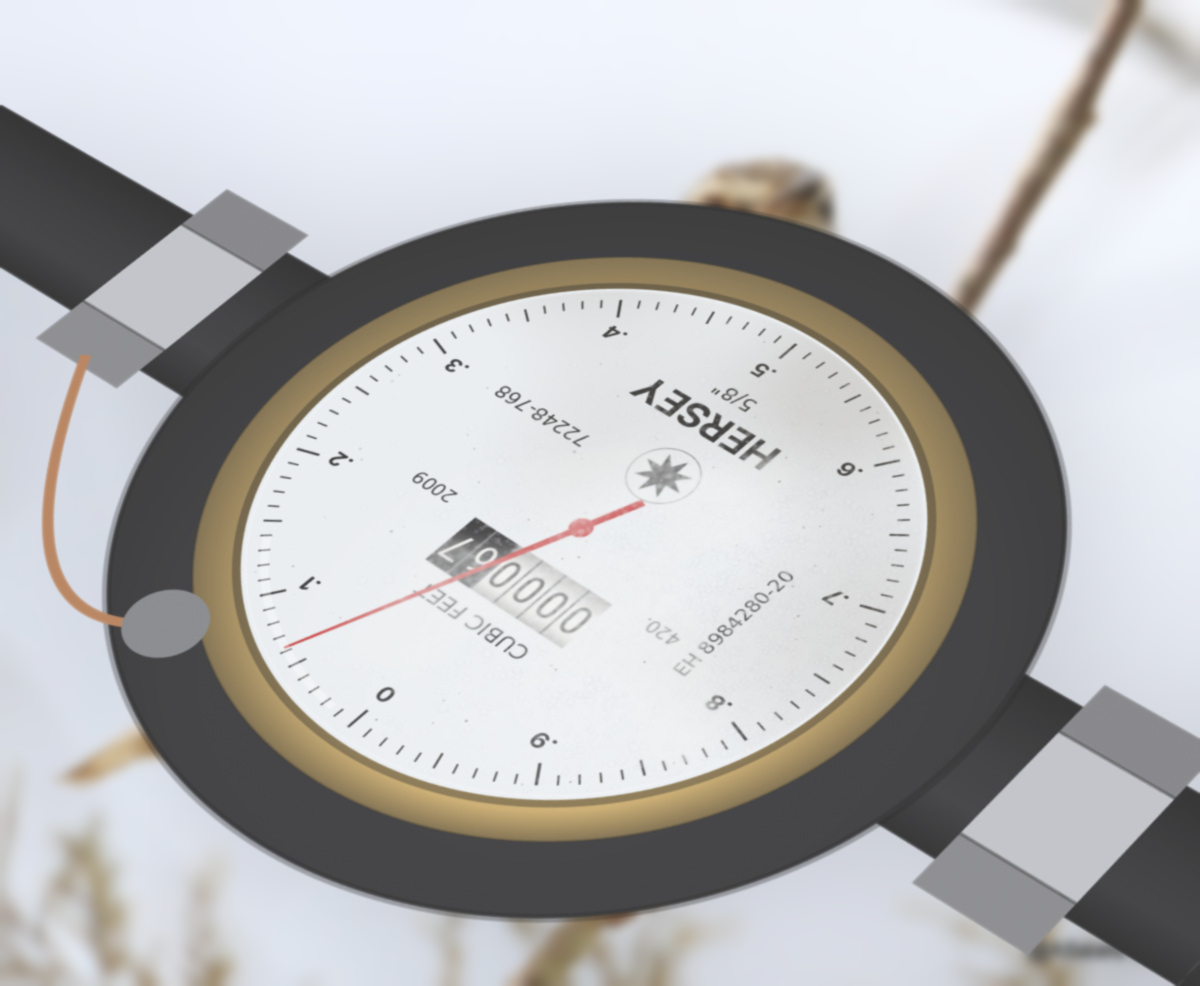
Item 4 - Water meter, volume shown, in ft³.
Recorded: 67.06 ft³
